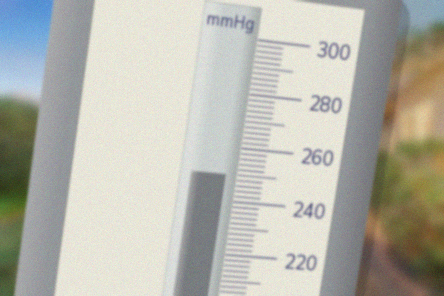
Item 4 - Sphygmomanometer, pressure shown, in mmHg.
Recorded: 250 mmHg
